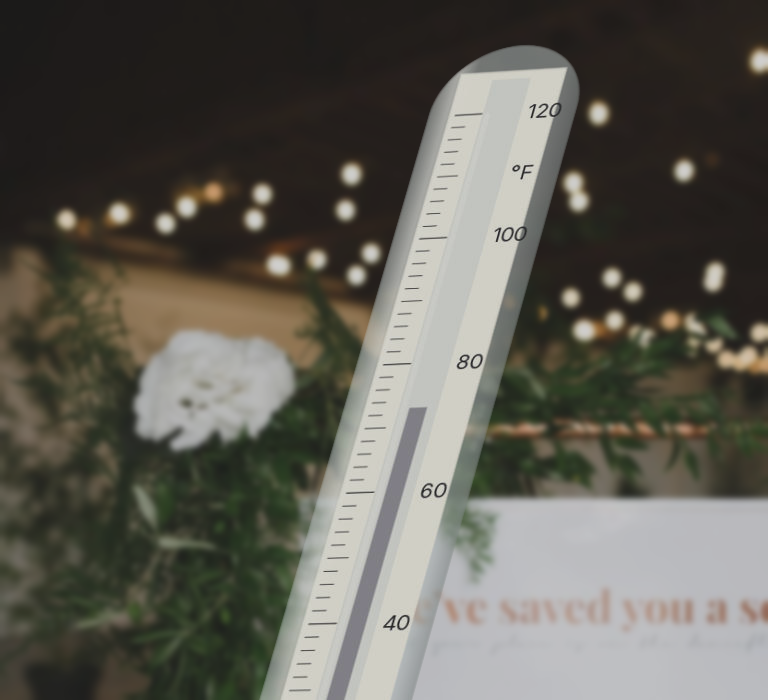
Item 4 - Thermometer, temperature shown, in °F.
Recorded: 73 °F
